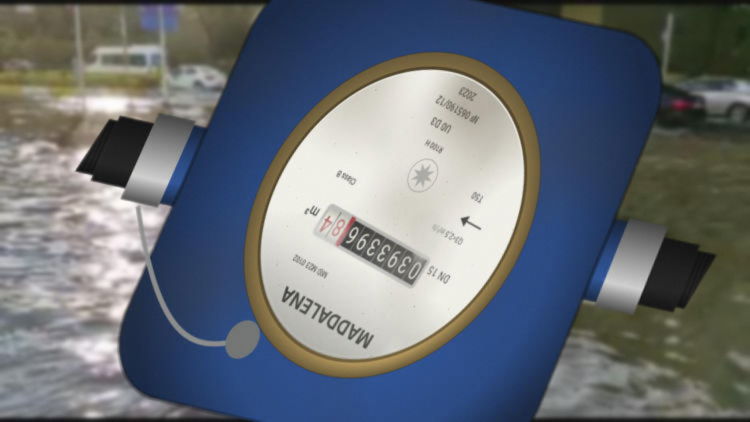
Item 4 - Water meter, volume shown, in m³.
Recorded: 393396.84 m³
